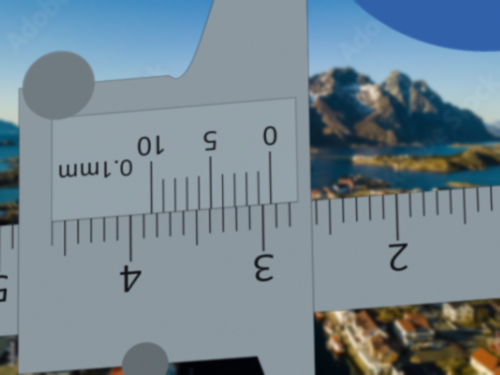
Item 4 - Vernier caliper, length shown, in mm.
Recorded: 29.4 mm
